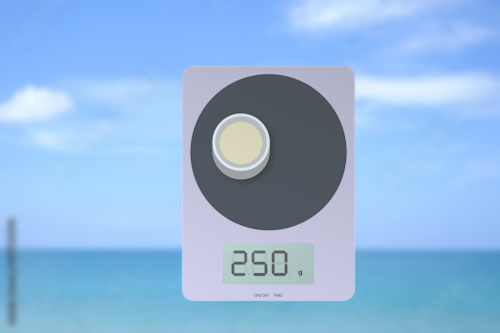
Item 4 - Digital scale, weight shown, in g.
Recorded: 250 g
